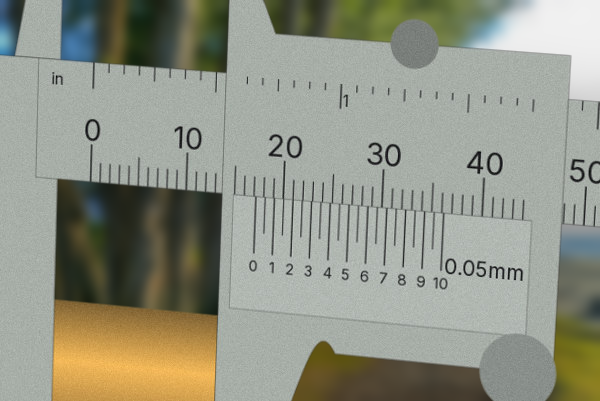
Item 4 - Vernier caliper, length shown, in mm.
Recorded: 17.2 mm
